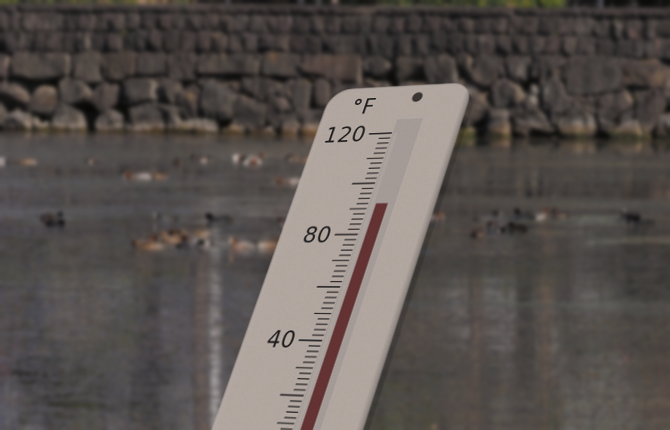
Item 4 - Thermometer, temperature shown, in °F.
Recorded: 92 °F
